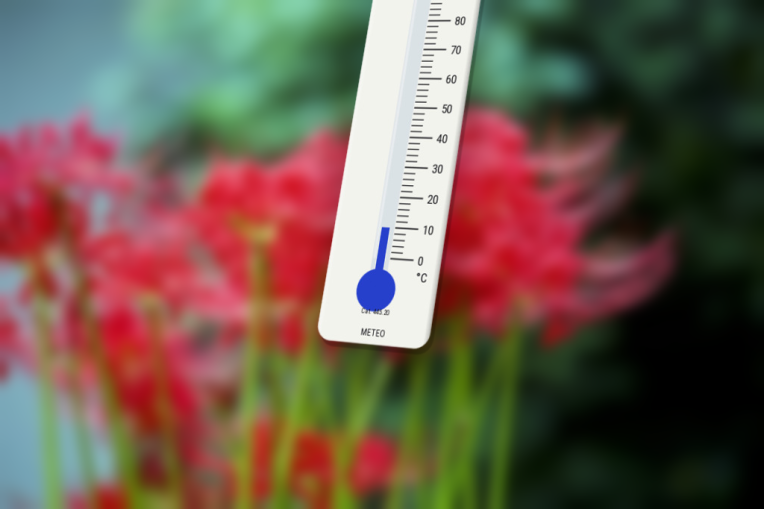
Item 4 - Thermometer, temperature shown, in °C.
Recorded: 10 °C
